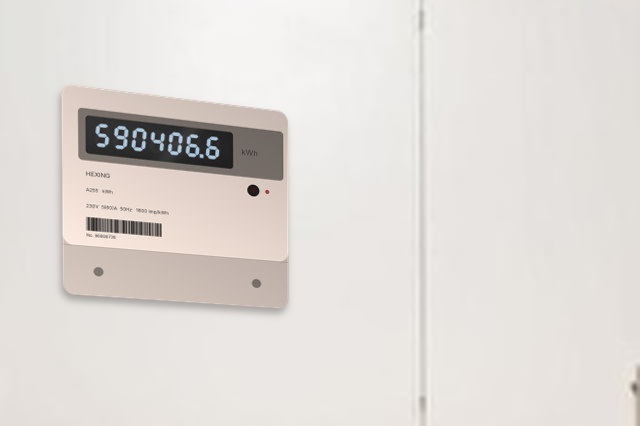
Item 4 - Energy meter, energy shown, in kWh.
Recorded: 590406.6 kWh
